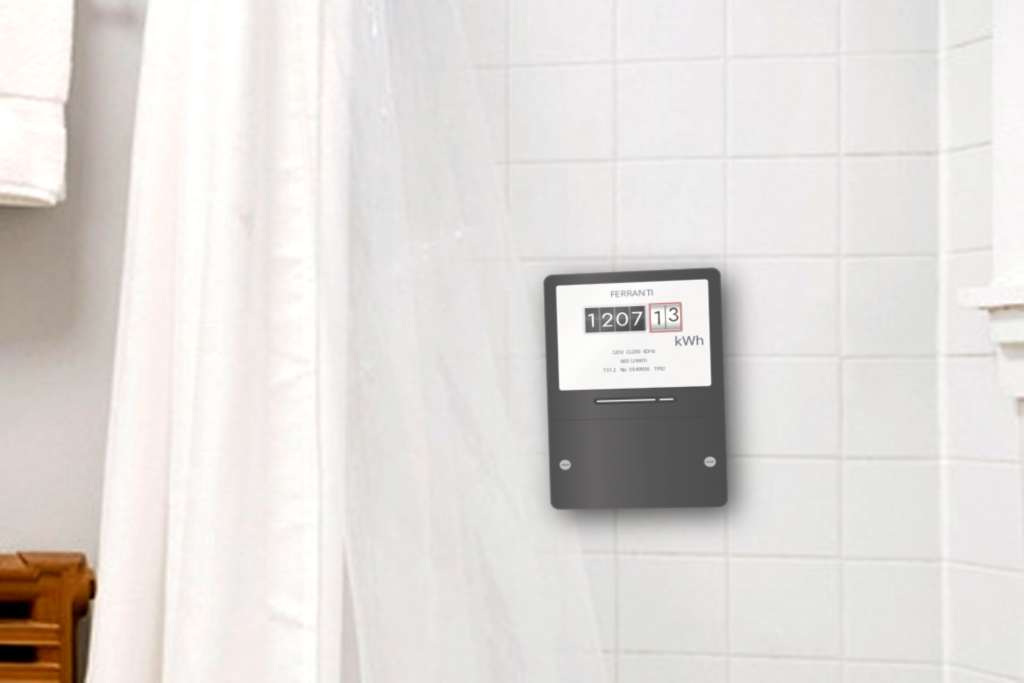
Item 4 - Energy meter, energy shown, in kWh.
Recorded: 1207.13 kWh
